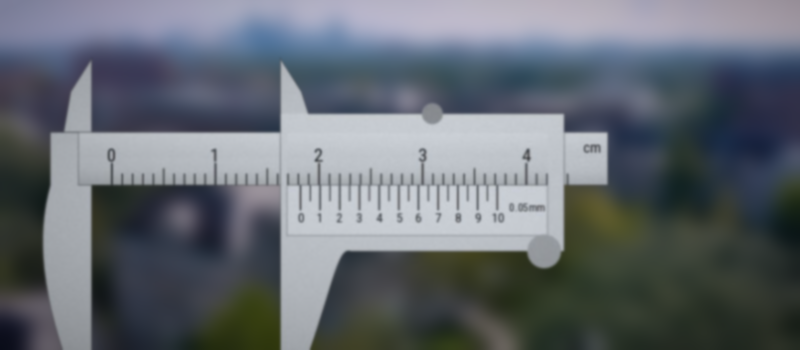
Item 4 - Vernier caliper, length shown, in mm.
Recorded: 18.2 mm
